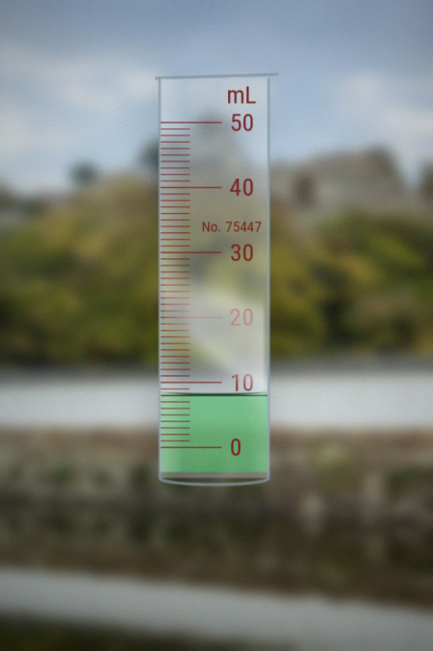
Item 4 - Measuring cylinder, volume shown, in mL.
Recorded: 8 mL
